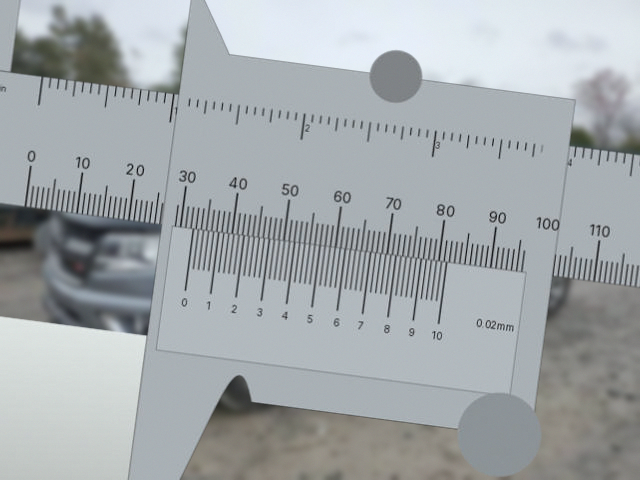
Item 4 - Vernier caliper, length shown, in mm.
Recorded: 32.5 mm
